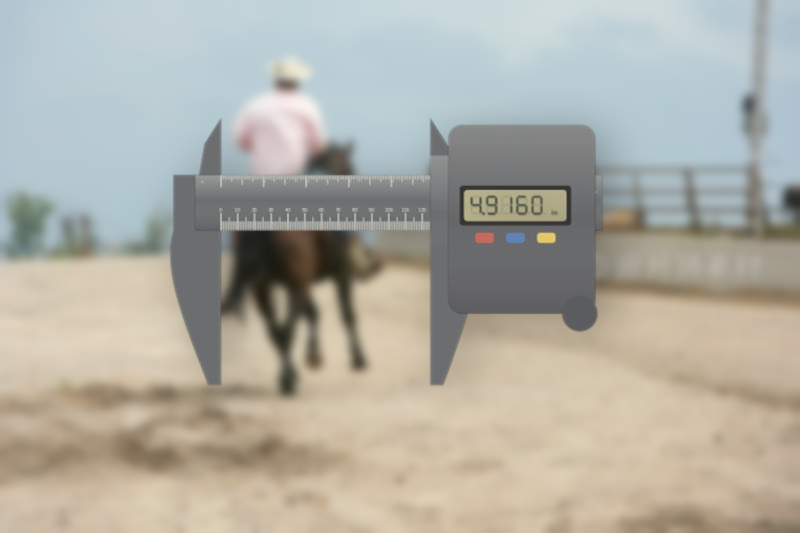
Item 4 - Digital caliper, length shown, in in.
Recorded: 4.9160 in
